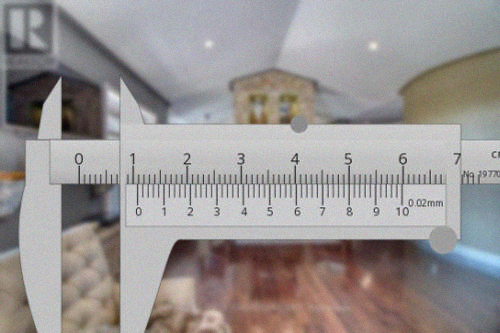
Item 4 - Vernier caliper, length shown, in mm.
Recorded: 10.8 mm
